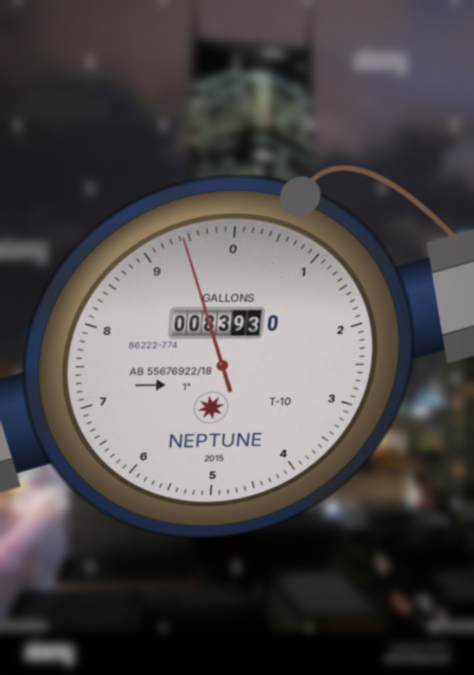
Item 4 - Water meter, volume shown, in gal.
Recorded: 83929.4 gal
